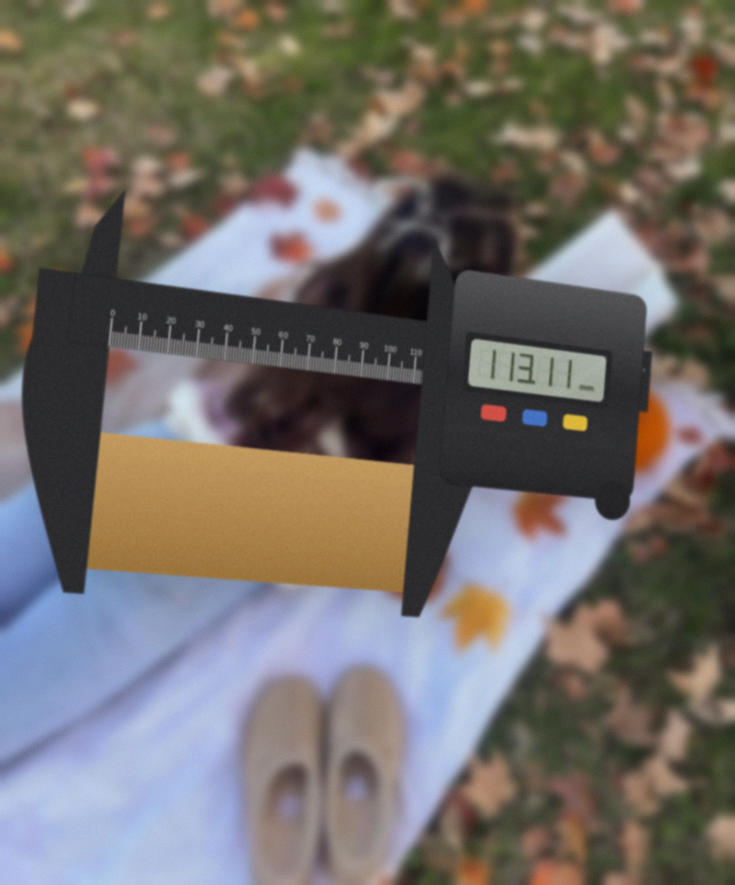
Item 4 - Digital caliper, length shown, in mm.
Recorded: 113.11 mm
